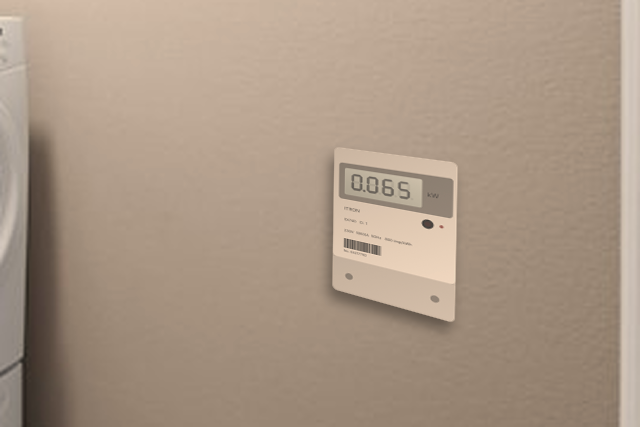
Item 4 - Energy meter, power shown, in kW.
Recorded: 0.065 kW
